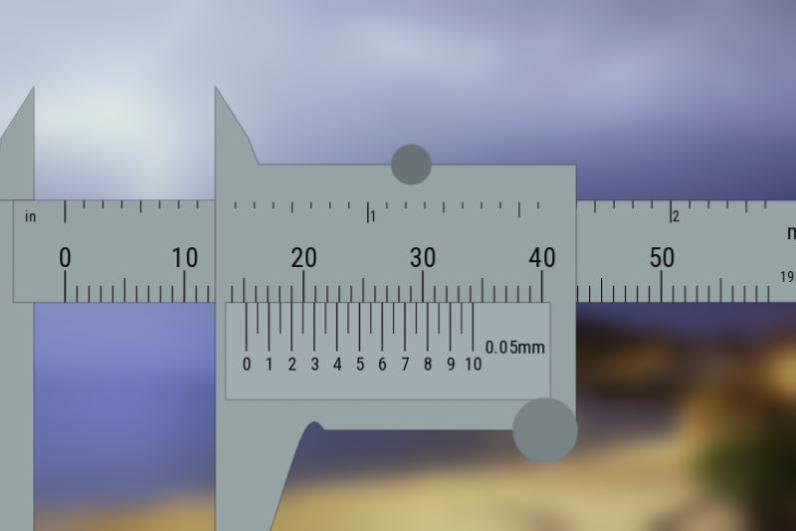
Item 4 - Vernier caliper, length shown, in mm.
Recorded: 15.2 mm
